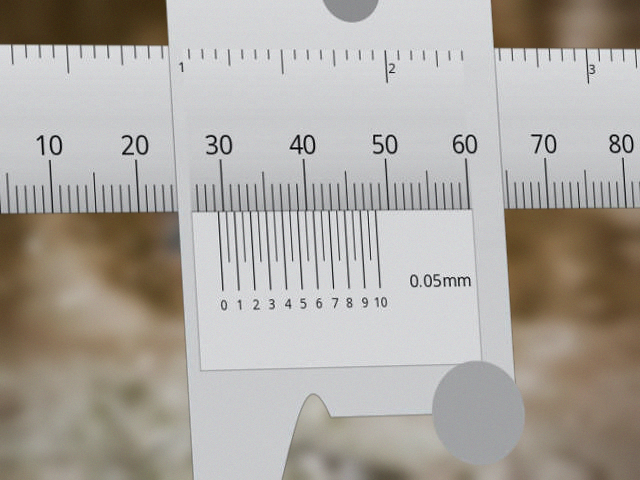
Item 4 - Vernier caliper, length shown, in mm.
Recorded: 29.4 mm
